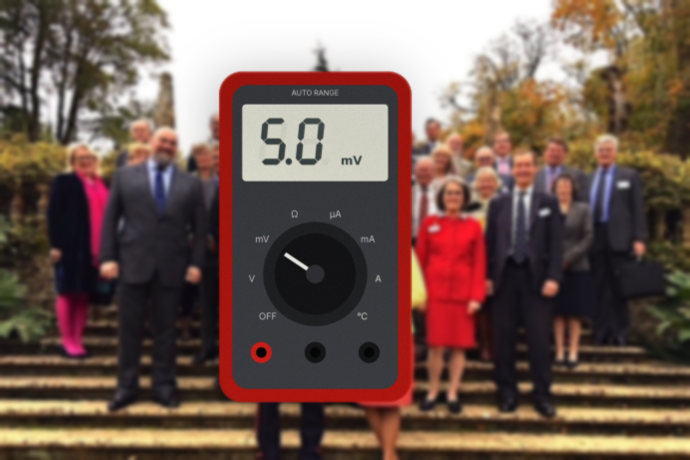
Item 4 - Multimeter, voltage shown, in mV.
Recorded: 5.0 mV
